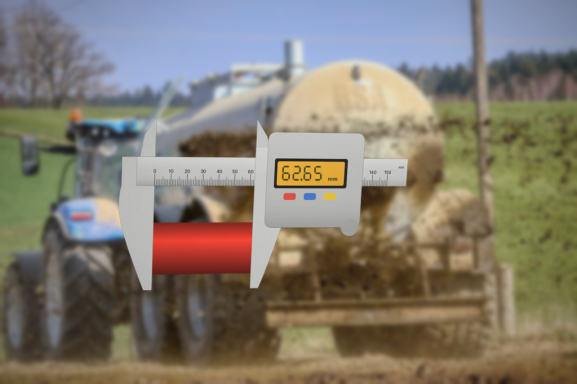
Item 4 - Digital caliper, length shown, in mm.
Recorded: 62.65 mm
